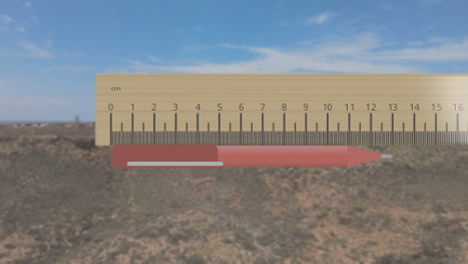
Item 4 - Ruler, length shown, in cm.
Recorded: 13 cm
